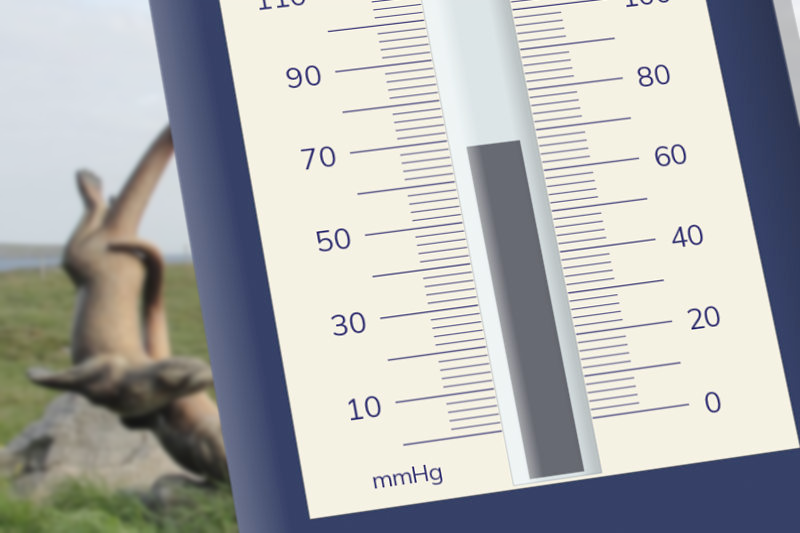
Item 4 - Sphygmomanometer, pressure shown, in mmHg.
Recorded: 68 mmHg
